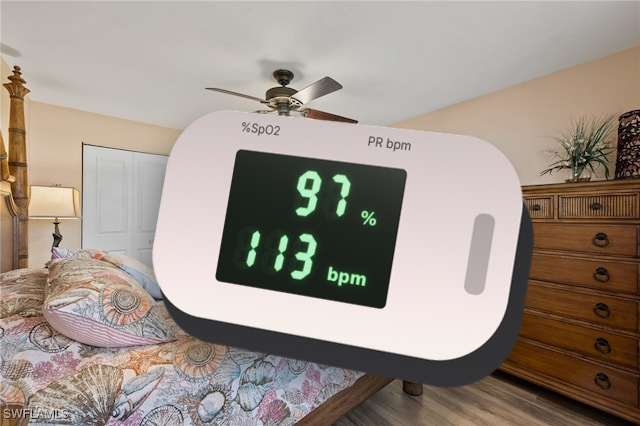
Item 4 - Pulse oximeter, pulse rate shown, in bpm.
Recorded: 113 bpm
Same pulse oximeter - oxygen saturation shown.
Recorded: 97 %
